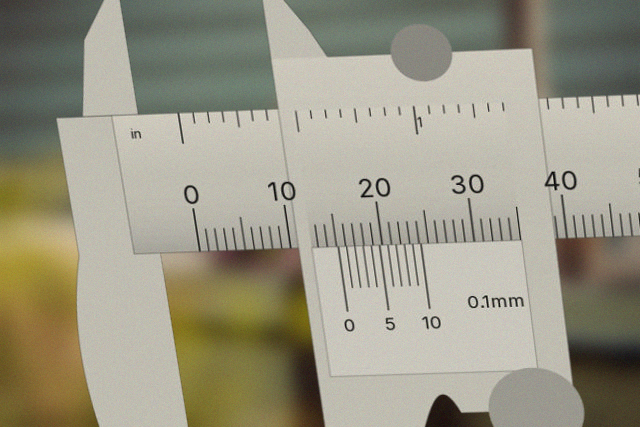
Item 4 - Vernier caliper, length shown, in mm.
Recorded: 15.2 mm
